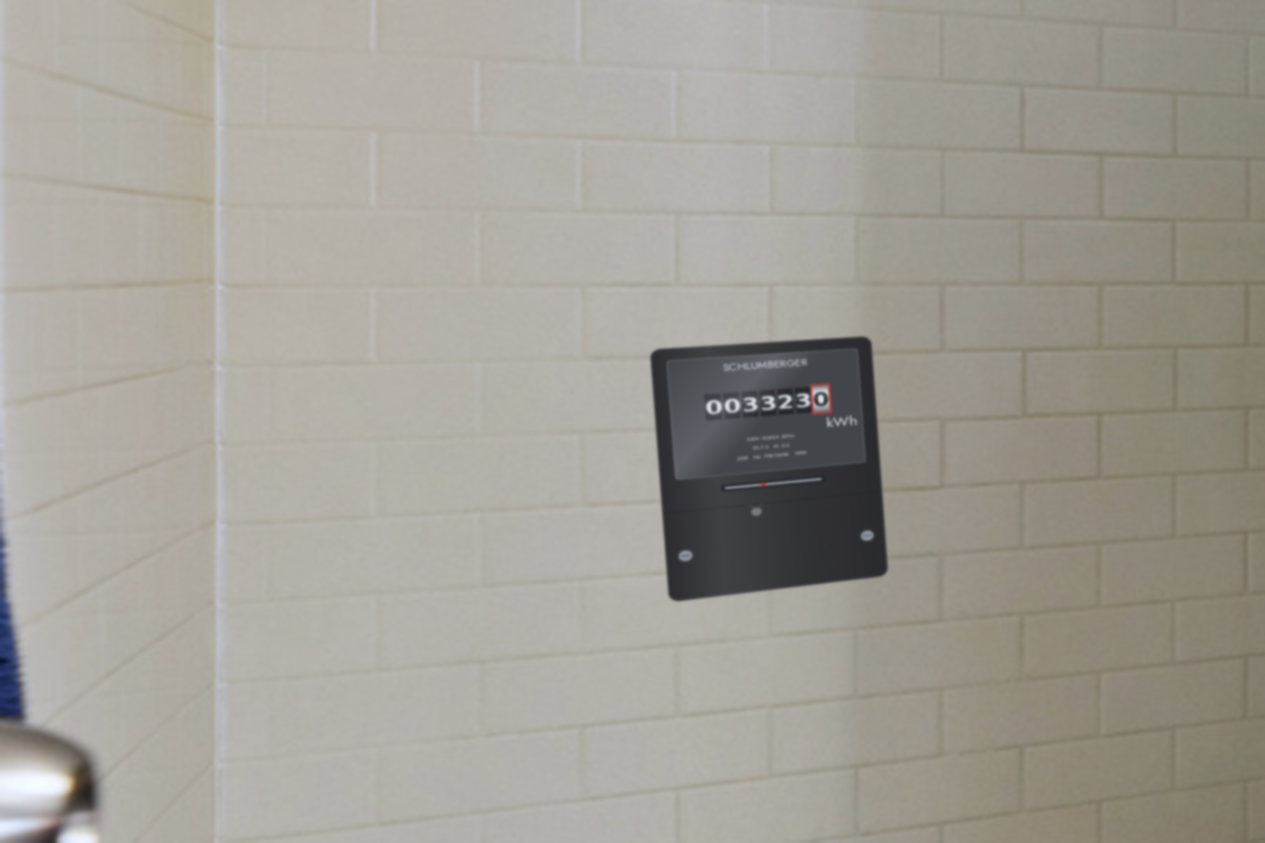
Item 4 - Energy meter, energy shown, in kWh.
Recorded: 3323.0 kWh
